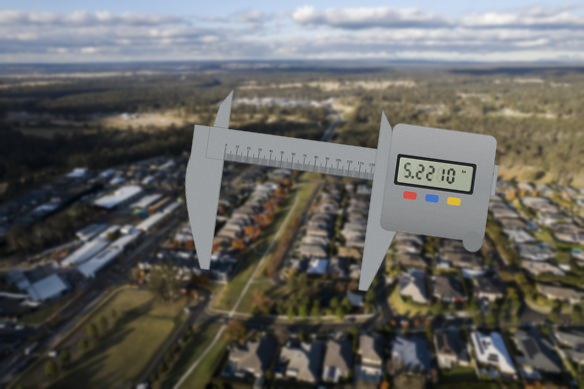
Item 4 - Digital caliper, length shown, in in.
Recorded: 5.2210 in
